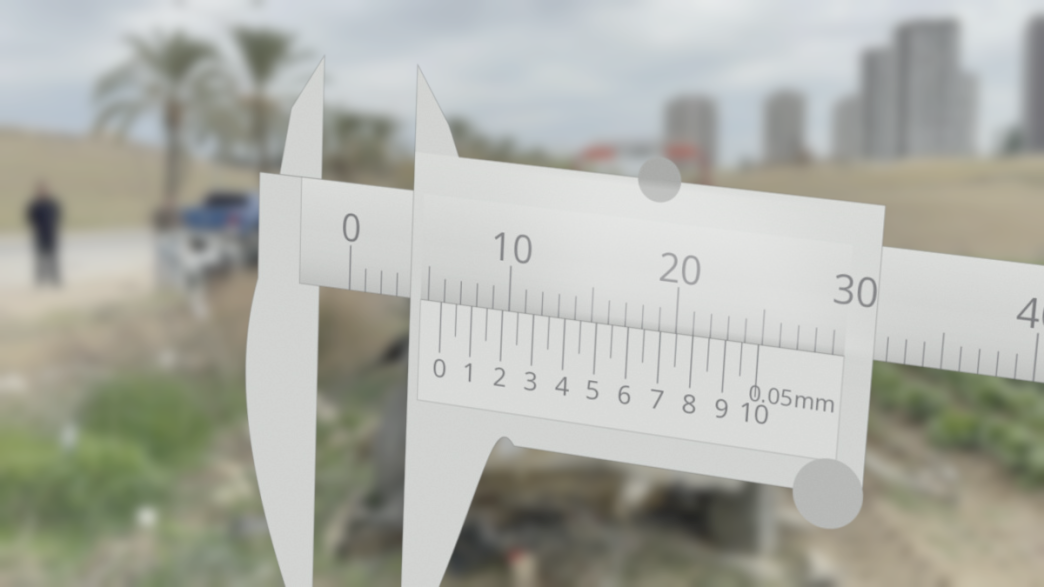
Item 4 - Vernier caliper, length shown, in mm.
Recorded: 5.8 mm
